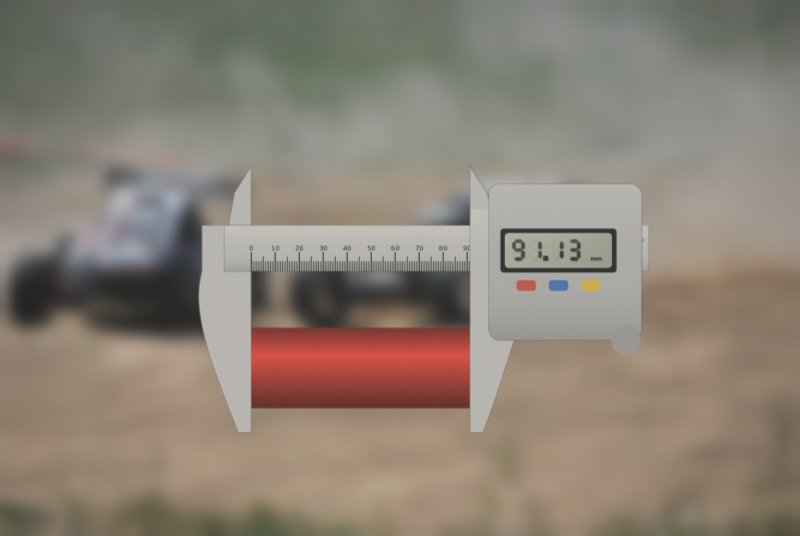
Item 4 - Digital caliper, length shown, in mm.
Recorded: 91.13 mm
